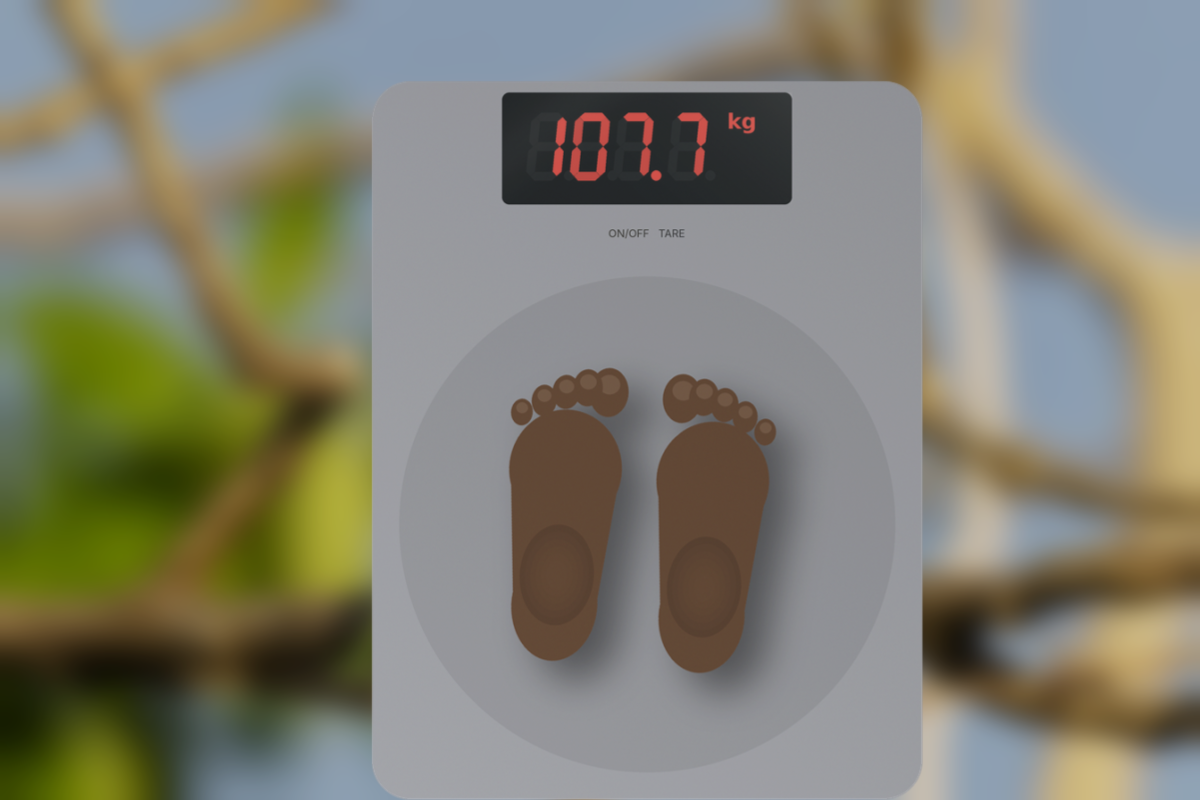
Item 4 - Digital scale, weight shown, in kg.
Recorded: 107.7 kg
